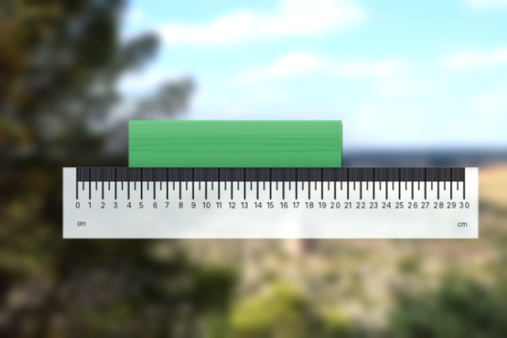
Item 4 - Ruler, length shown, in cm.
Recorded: 16.5 cm
